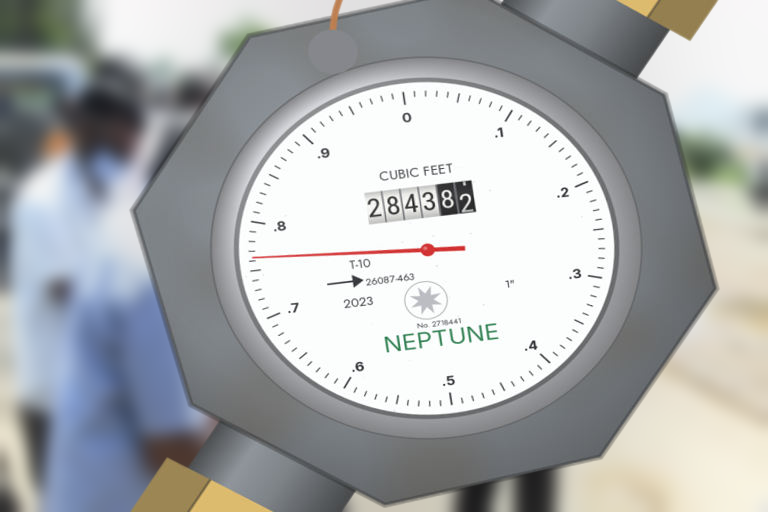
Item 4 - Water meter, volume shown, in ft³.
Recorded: 284381.76 ft³
